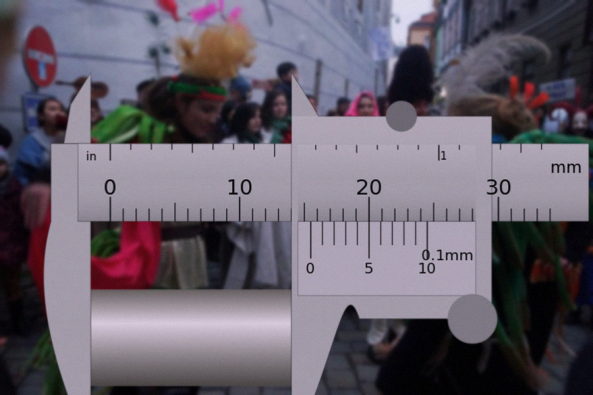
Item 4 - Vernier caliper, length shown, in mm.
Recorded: 15.5 mm
